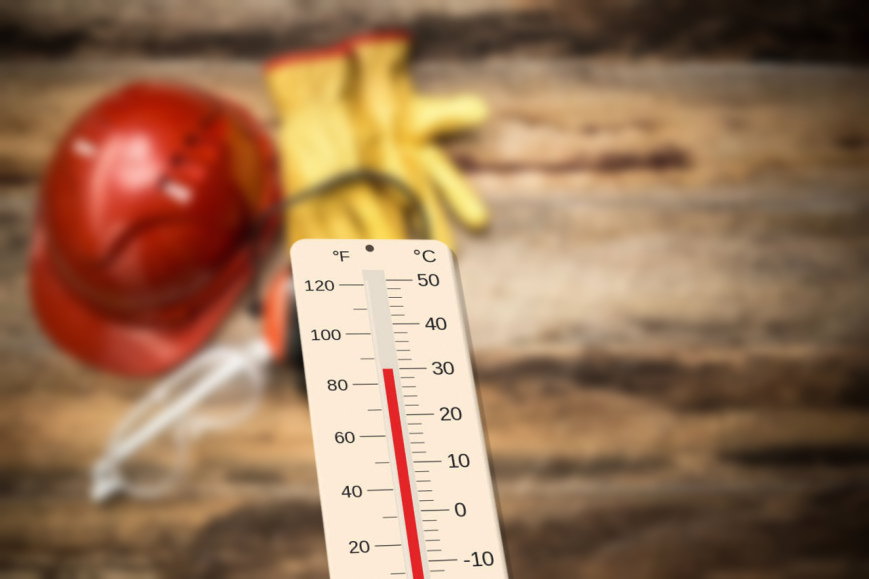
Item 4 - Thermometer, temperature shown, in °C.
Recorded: 30 °C
